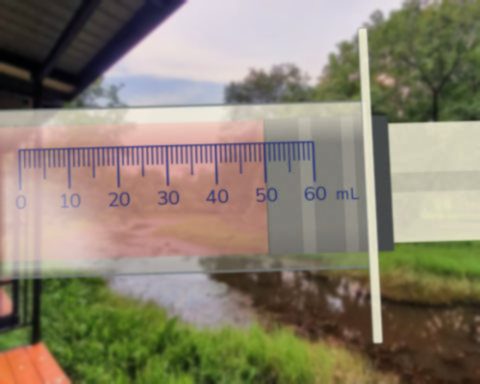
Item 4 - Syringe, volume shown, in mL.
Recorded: 50 mL
